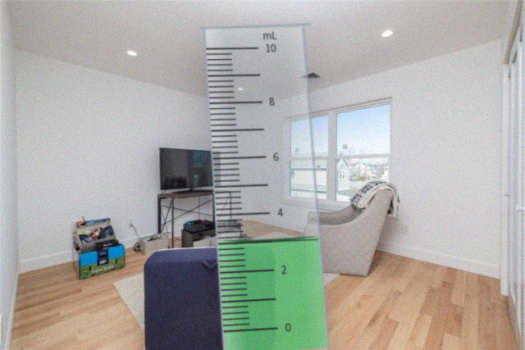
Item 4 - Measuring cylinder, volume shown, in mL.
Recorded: 3 mL
